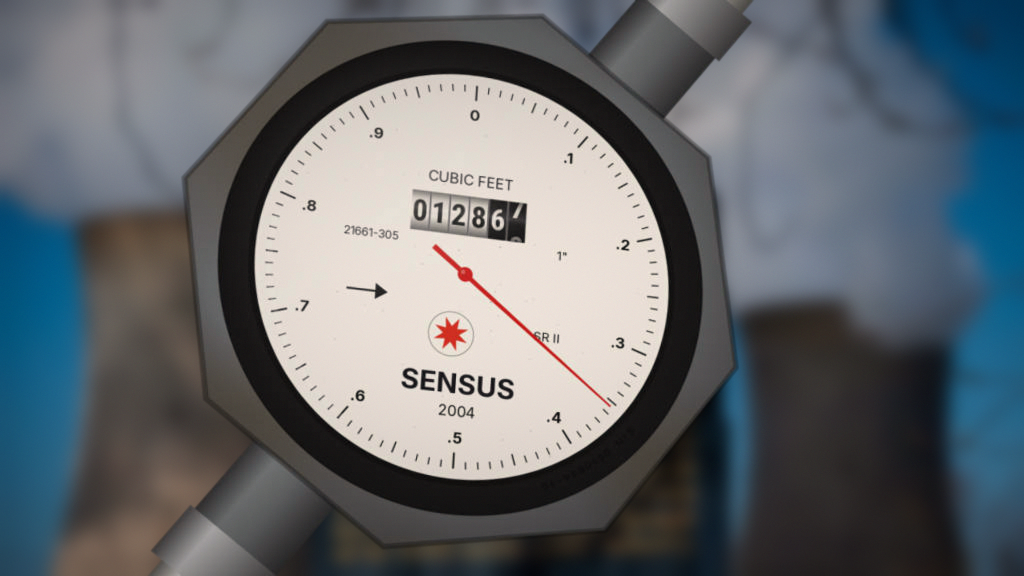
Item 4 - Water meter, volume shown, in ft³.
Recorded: 12867.35 ft³
